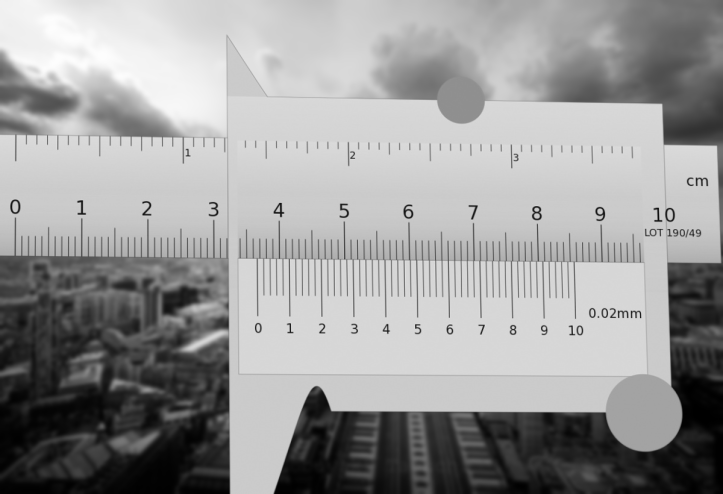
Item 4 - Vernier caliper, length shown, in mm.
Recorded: 36.6 mm
